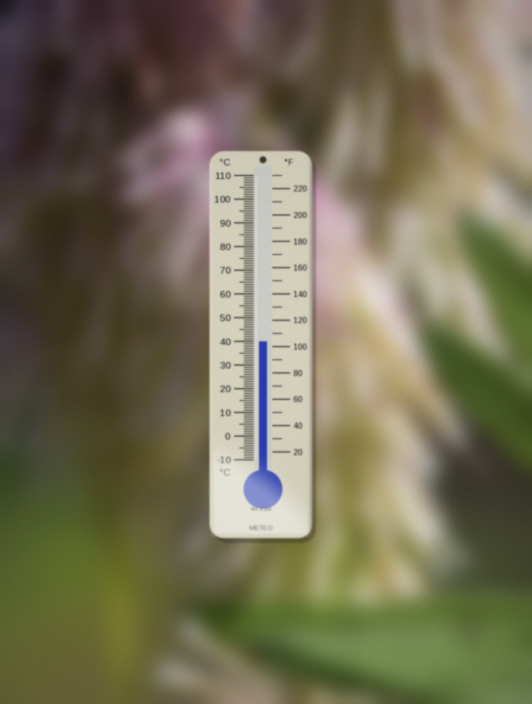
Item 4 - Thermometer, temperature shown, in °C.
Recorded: 40 °C
